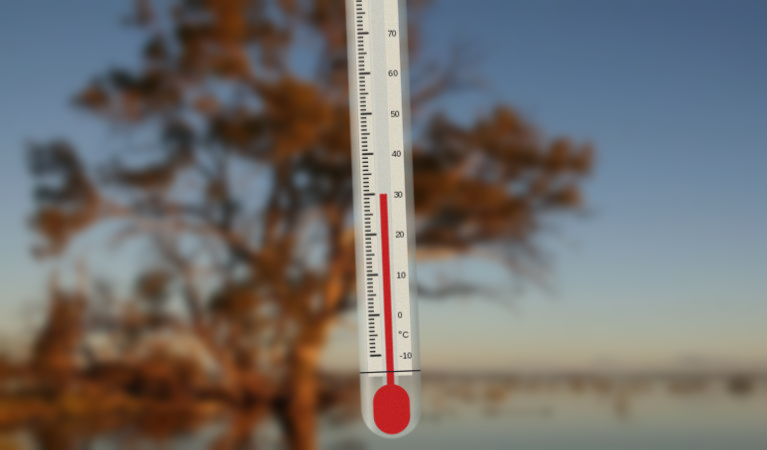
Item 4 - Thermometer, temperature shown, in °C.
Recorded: 30 °C
